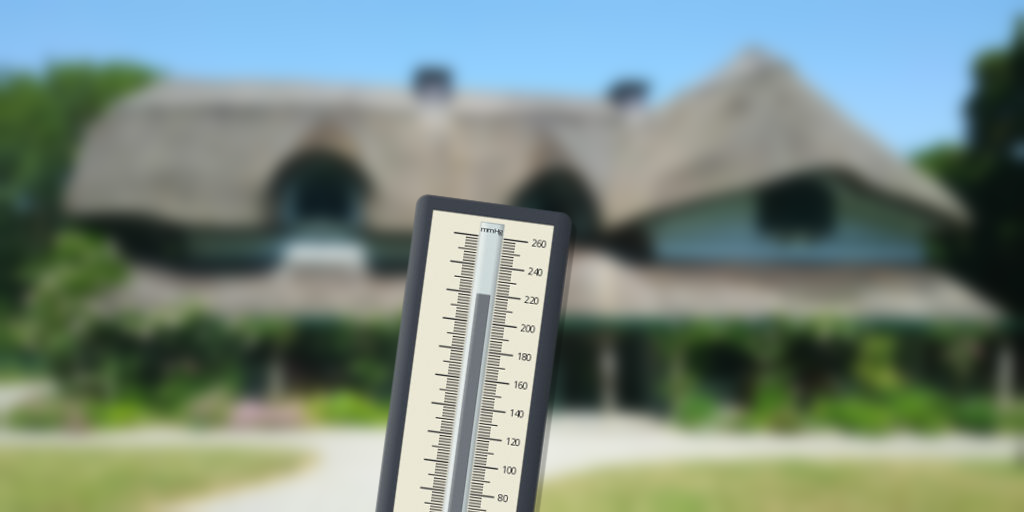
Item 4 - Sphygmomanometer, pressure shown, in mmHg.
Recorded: 220 mmHg
